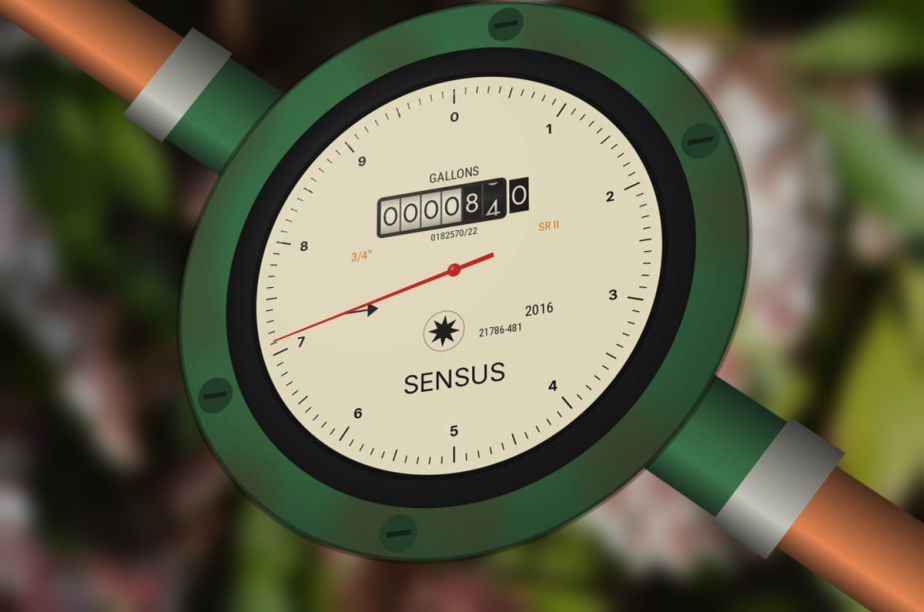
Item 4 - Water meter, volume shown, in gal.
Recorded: 837.1 gal
